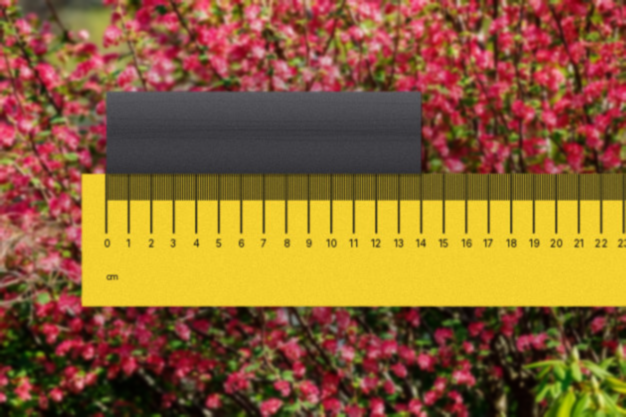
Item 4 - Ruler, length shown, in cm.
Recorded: 14 cm
